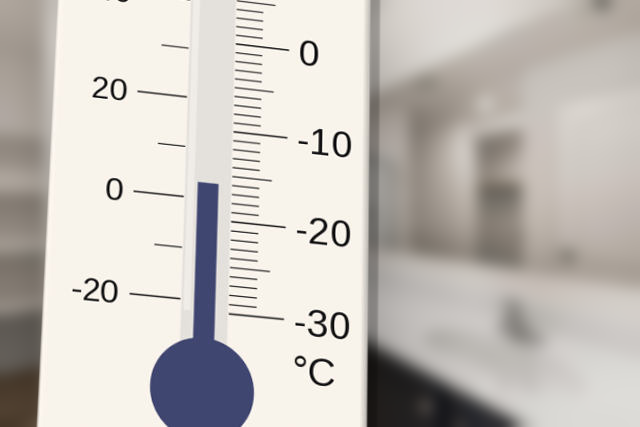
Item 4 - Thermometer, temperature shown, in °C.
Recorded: -16 °C
